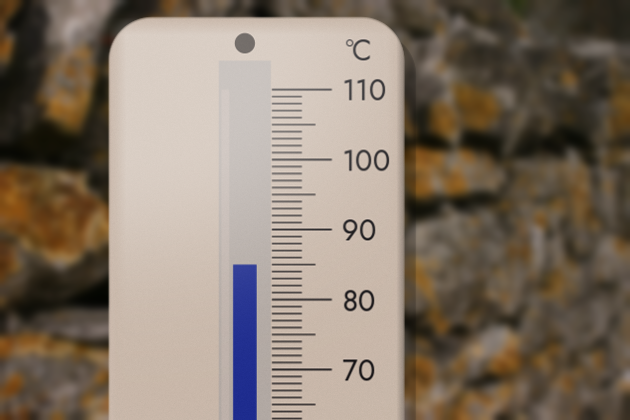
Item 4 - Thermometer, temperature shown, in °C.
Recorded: 85 °C
